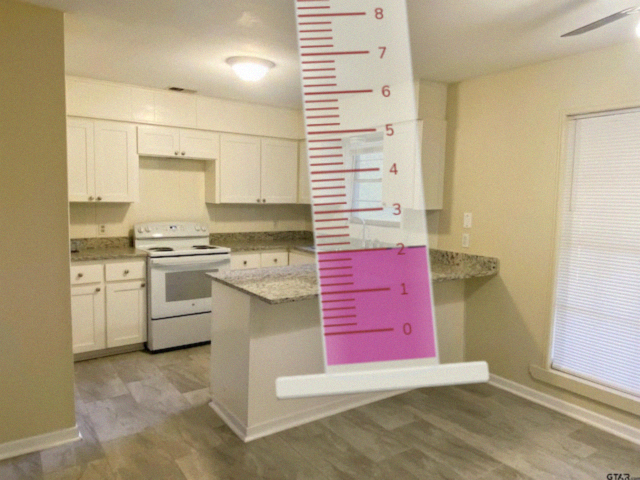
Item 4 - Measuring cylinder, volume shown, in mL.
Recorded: 2 mL
